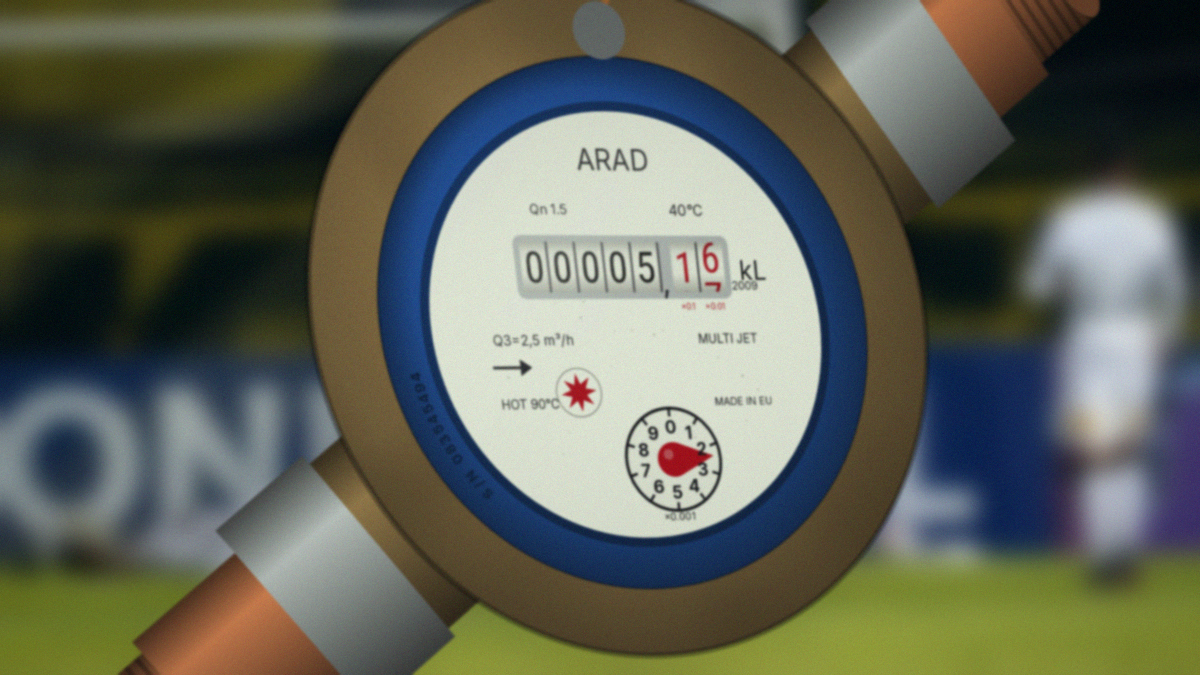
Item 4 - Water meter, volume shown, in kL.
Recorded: 5.162 kL
